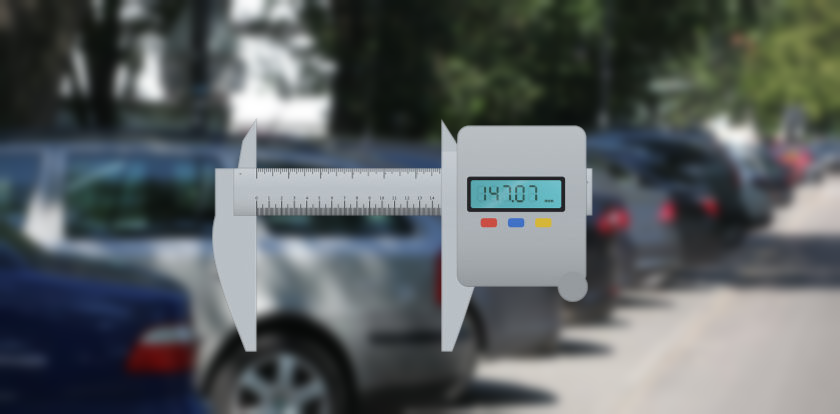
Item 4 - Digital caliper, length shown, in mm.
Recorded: 147.07 mm
